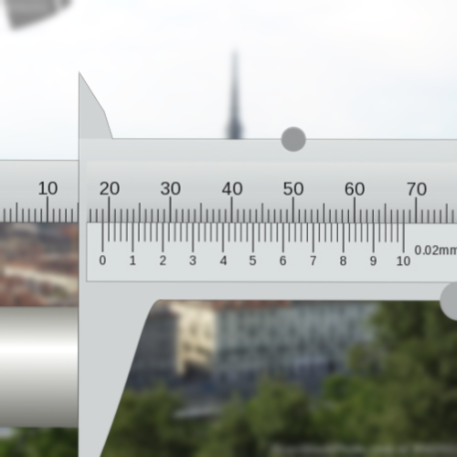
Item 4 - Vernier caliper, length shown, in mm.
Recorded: 19.0 mm
